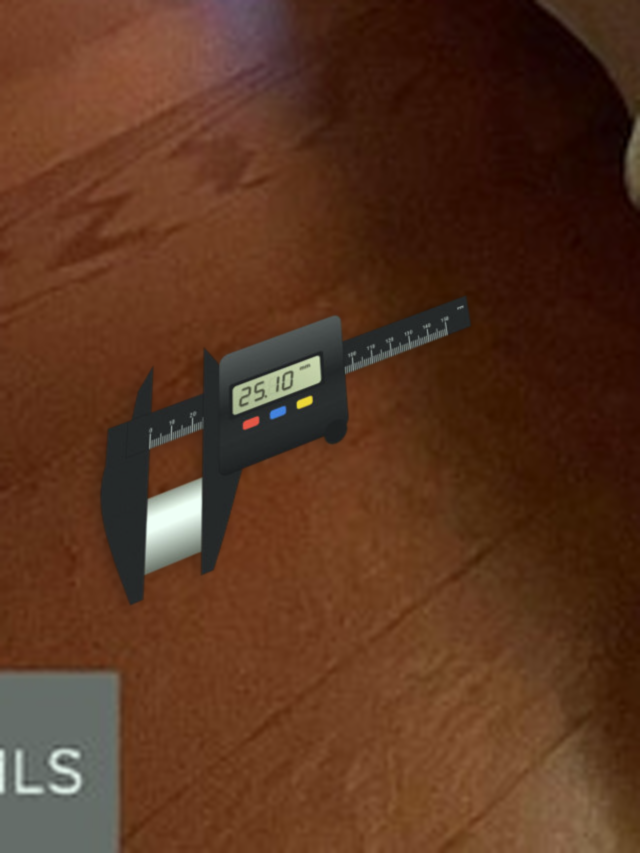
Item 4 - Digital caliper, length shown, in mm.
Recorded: 25.10 mm
